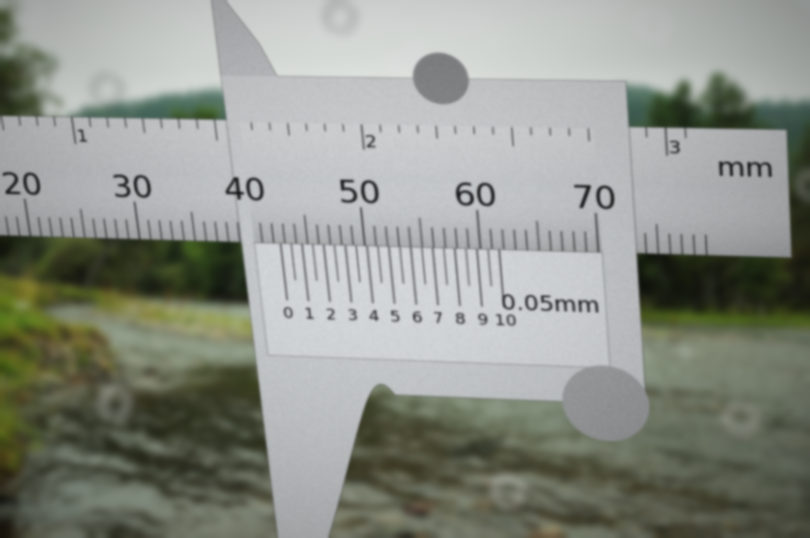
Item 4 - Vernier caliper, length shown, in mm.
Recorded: 42.6 mm
